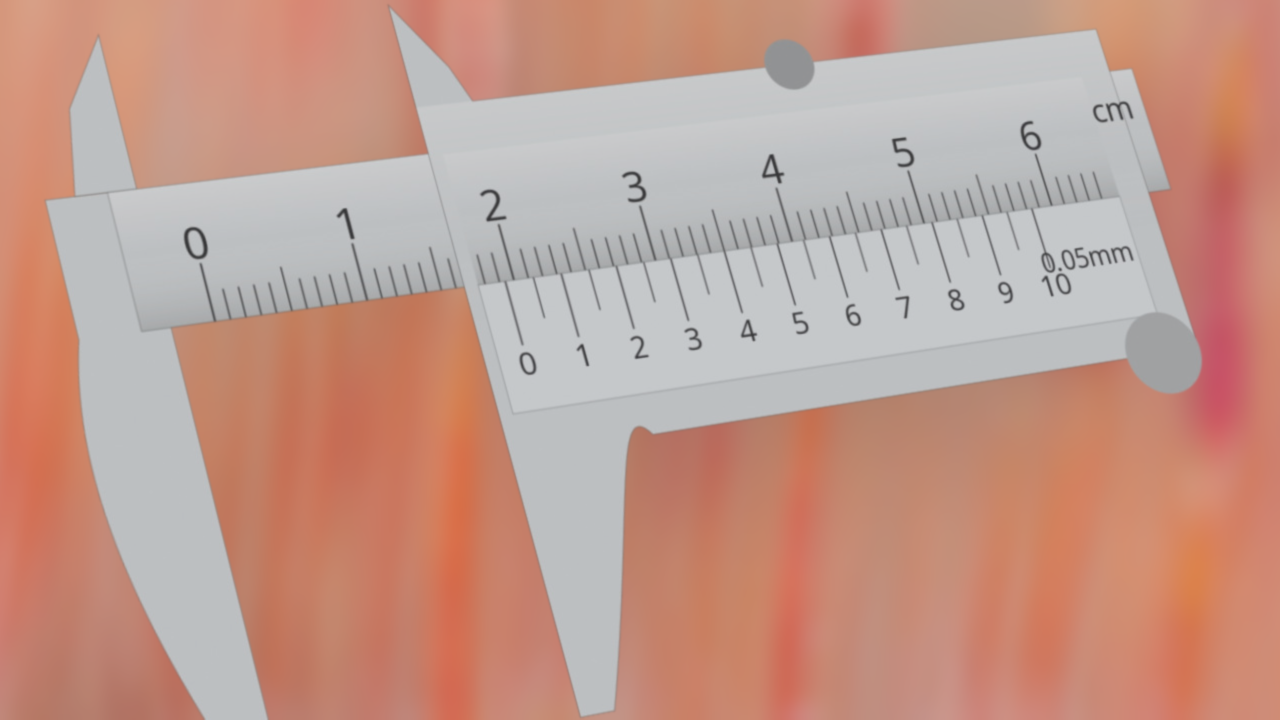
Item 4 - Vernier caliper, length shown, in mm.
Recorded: 19.4 mm
